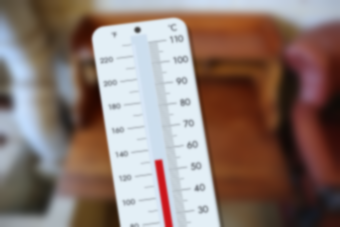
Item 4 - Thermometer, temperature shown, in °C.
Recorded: 55 °C
